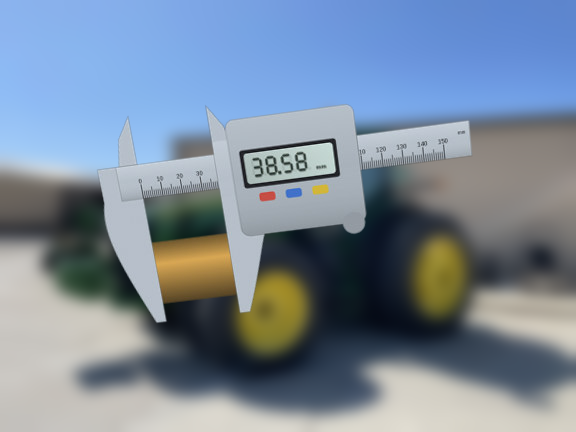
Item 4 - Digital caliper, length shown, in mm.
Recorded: 38.58 mm
